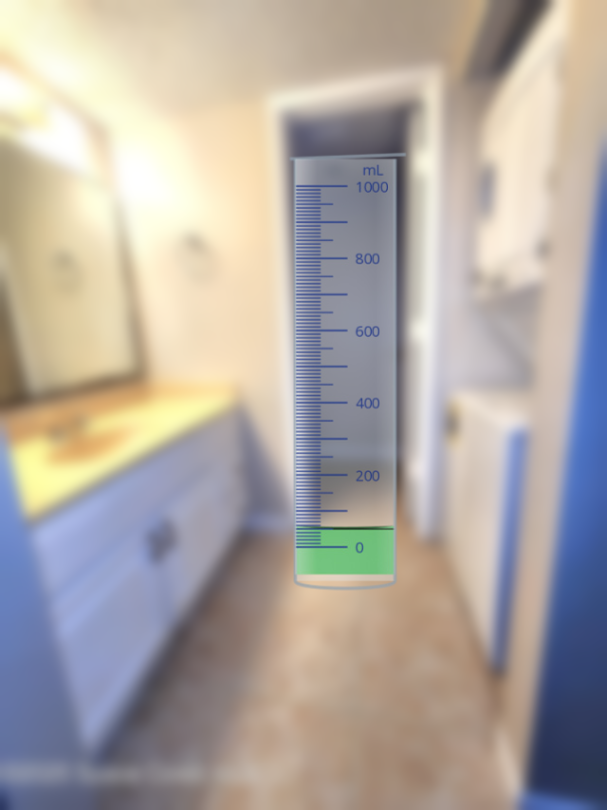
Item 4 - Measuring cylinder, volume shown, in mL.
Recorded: 50 mL
